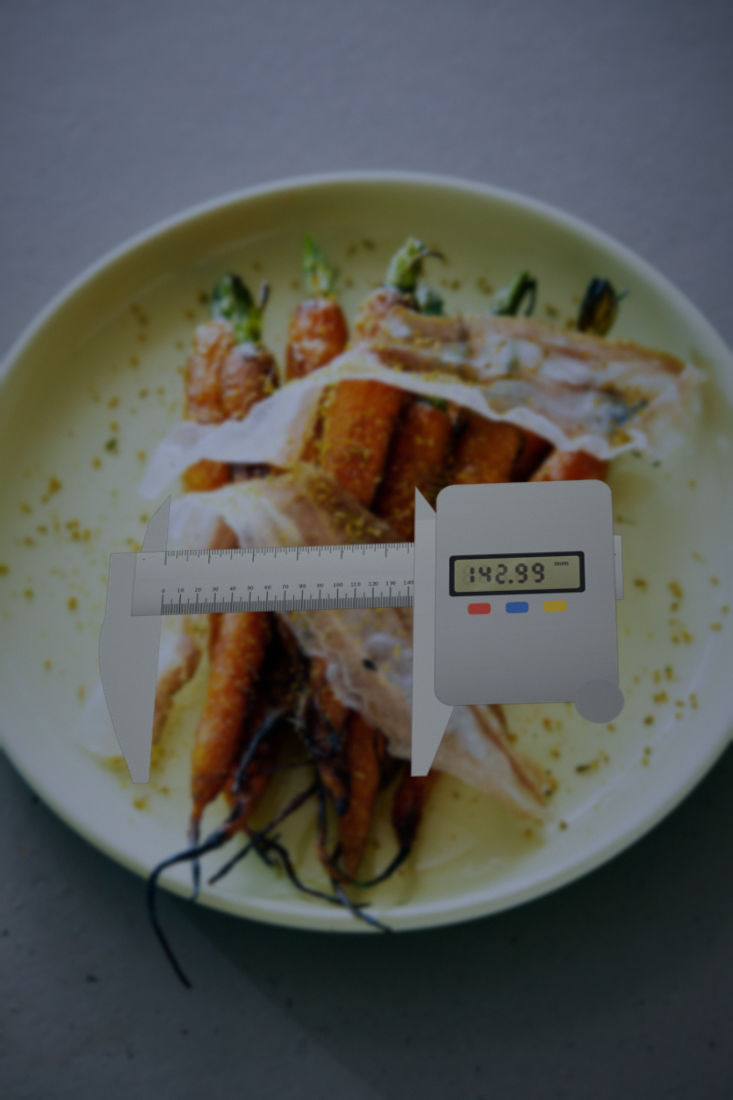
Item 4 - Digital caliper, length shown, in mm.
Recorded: 142.99 mm
